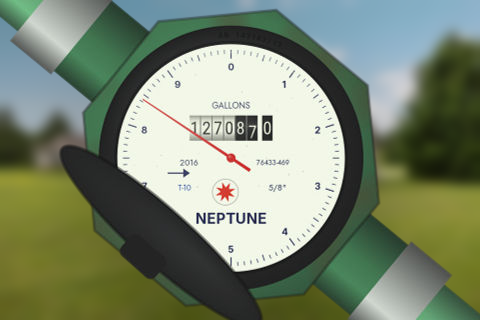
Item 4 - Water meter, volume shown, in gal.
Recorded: 1270868.4 gal
